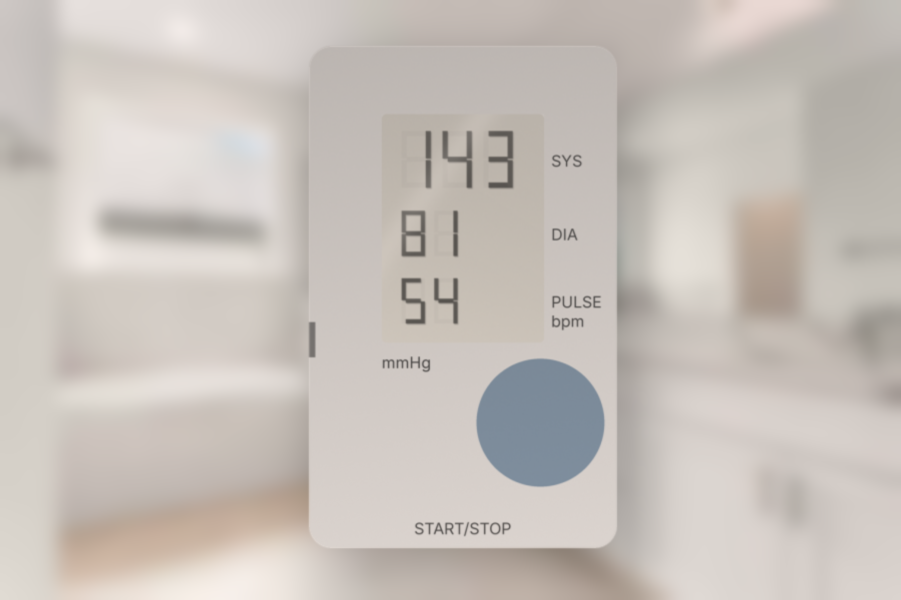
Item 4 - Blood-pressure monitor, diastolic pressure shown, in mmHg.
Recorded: 81 mmHg
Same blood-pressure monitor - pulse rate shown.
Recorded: 54 bpm
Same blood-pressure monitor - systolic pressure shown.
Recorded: 143 mmHg
